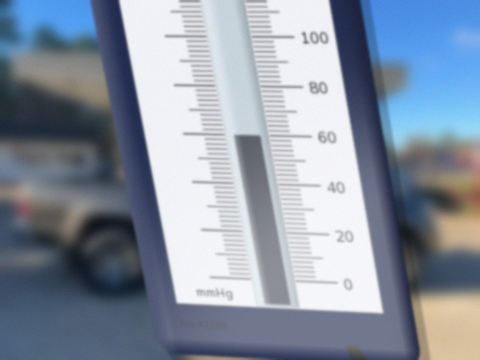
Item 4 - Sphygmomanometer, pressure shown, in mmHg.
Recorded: 60 mmHg
